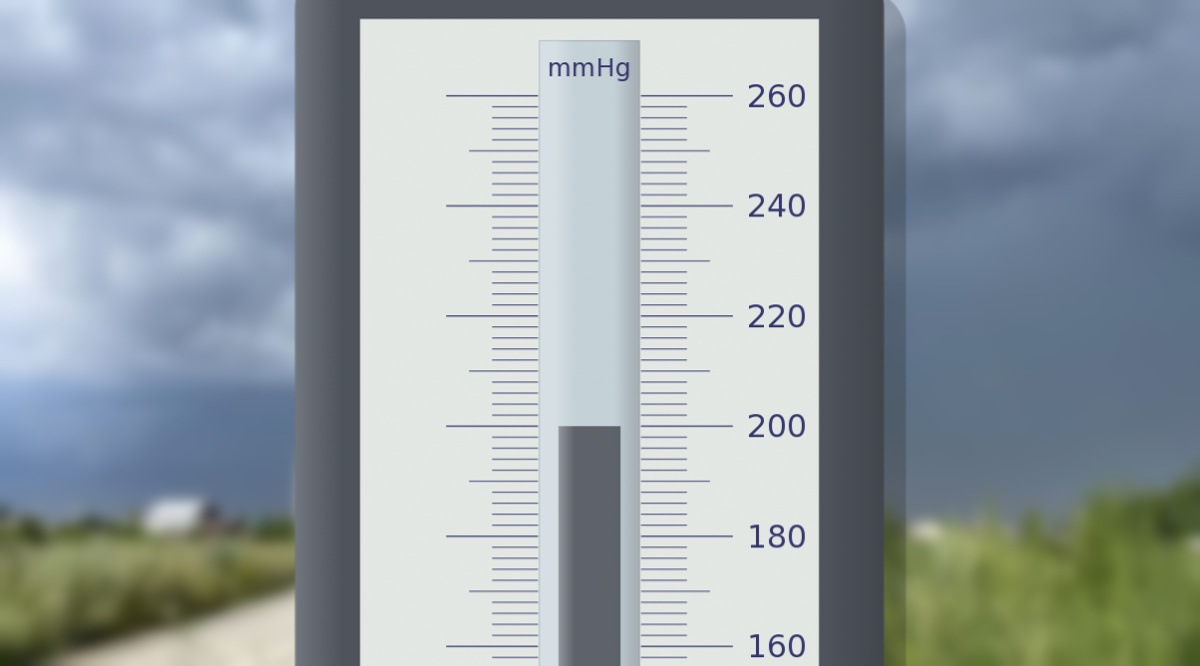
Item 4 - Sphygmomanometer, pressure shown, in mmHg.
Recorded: 200 mmHg
